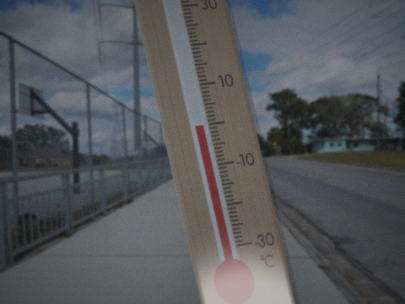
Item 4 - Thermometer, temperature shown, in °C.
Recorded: 0 °C
